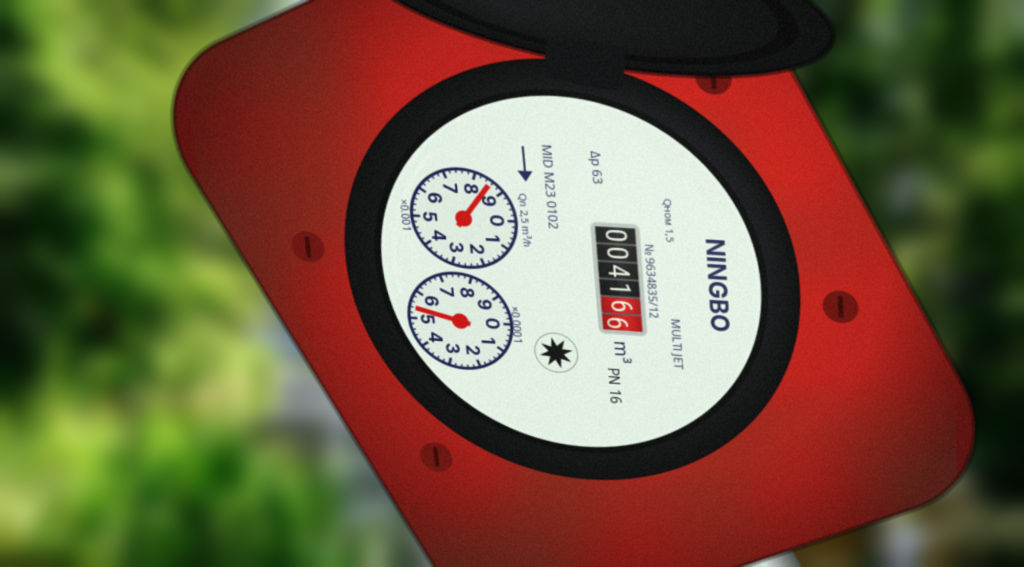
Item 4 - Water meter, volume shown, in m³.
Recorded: 41.6585 m³
